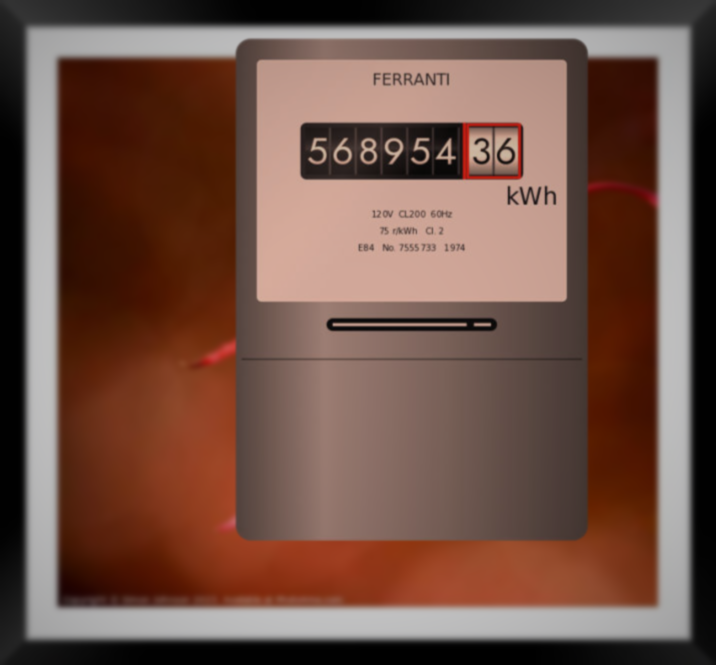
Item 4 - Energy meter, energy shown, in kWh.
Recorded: 568954.36 kWh
